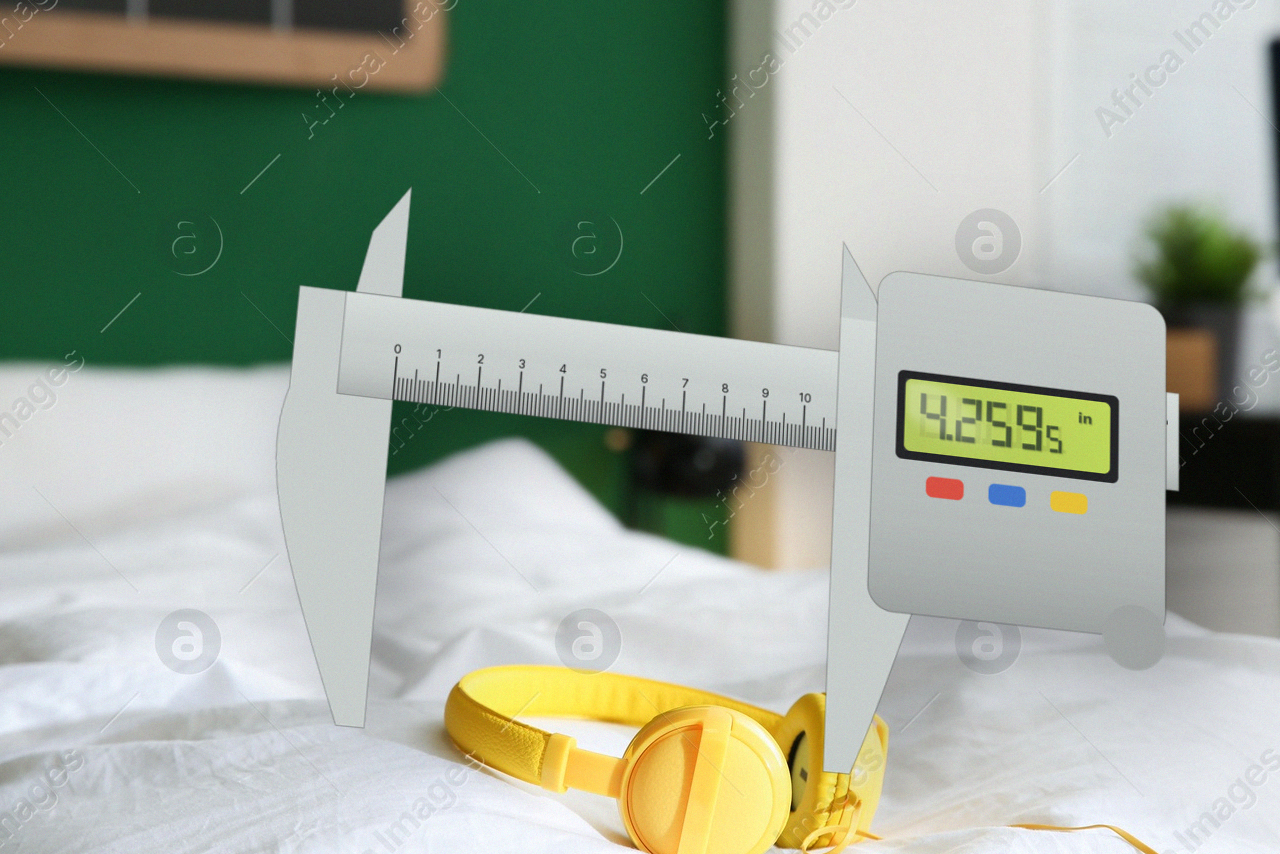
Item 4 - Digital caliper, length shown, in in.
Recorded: 4.2595 in
